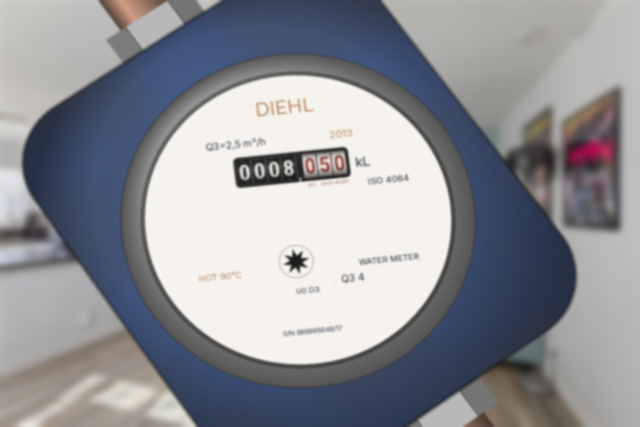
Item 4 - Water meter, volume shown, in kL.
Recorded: 8.050 kL
